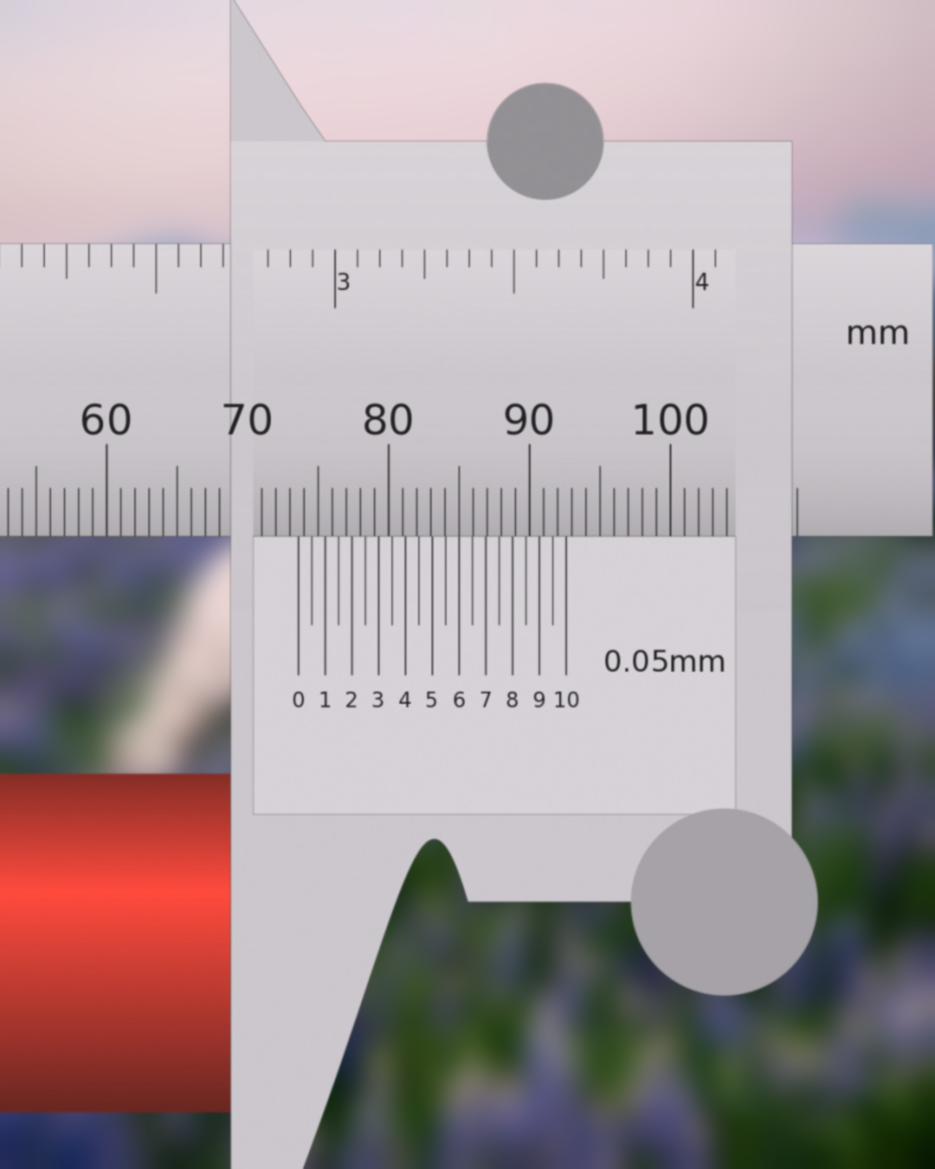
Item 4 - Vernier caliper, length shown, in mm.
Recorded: 73.6 mm
